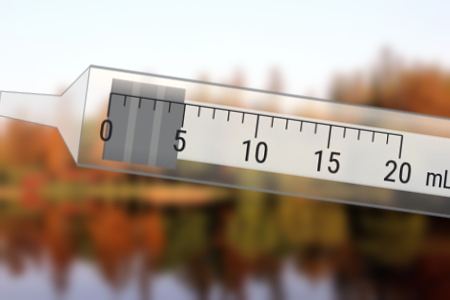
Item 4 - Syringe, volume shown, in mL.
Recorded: 0 mL
